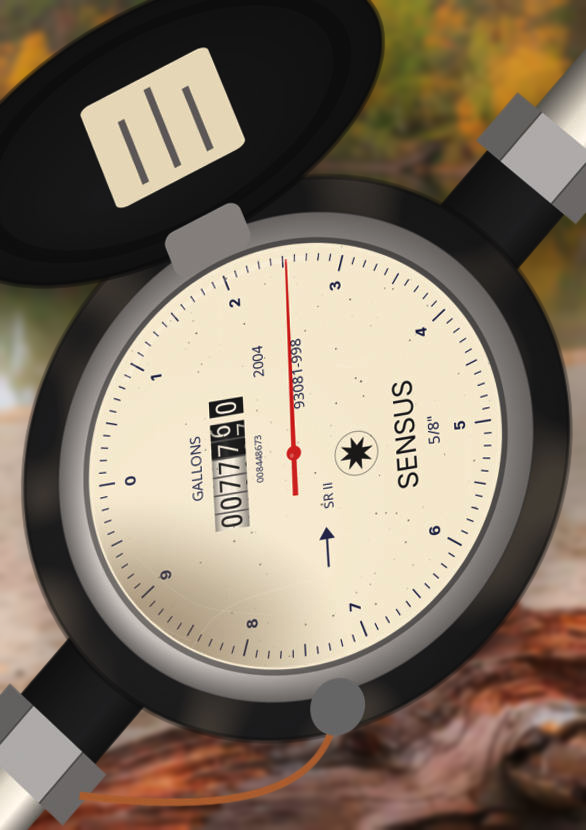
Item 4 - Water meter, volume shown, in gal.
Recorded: 77762.5 gal
